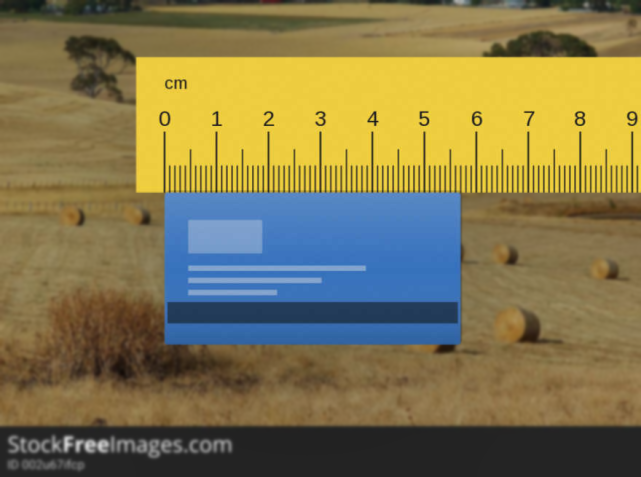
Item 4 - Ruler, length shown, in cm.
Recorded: 5.7 cm
